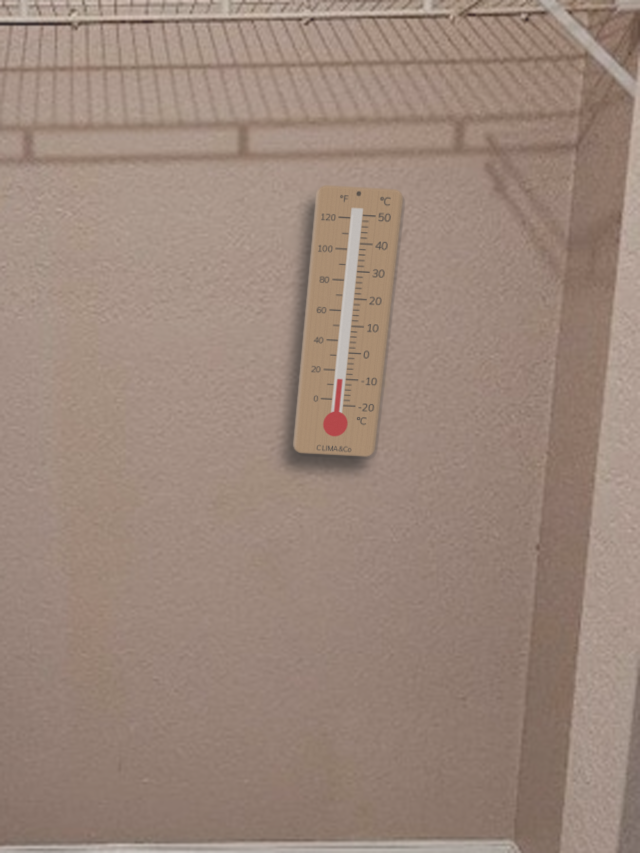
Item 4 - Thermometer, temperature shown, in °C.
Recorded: -10 °C
